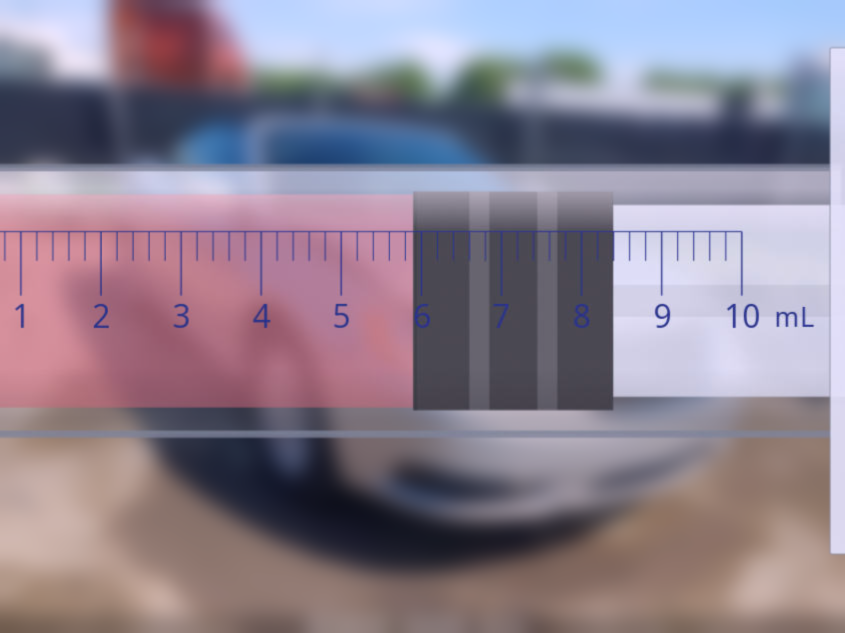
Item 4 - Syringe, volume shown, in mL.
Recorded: 5.9 mL
